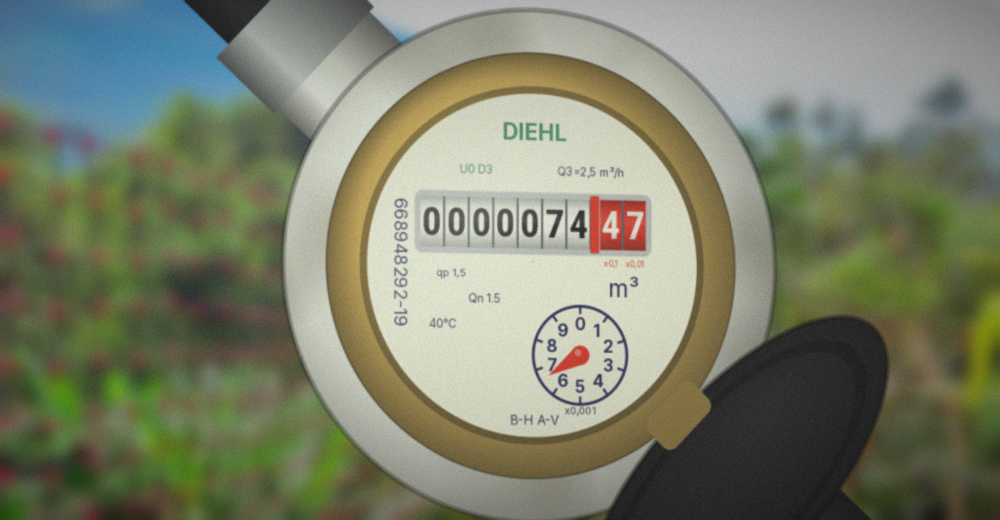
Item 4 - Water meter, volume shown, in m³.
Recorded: 74.476 m³
